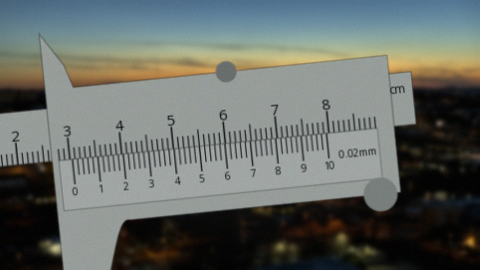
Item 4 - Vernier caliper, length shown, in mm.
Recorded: 30.5 mm
